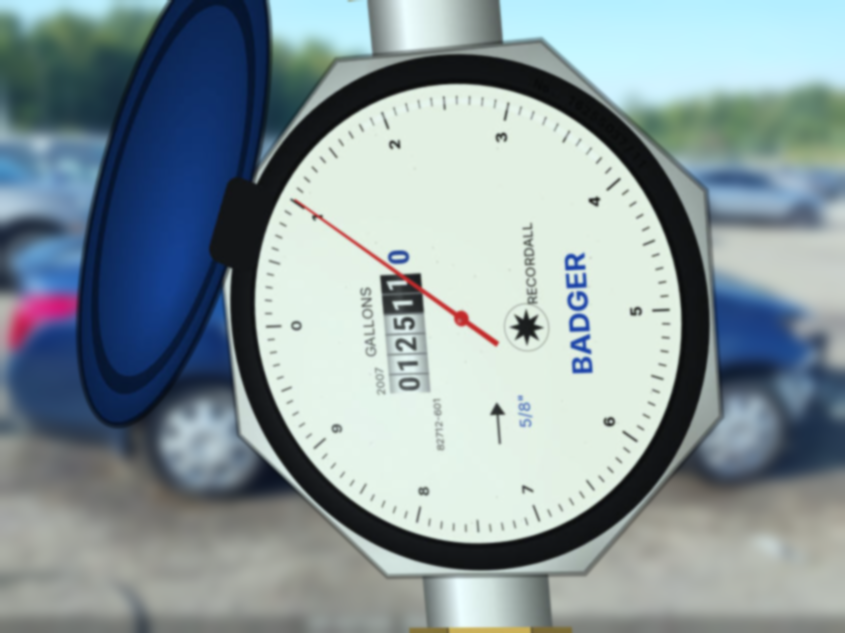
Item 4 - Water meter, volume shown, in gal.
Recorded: 125111.0 gal
